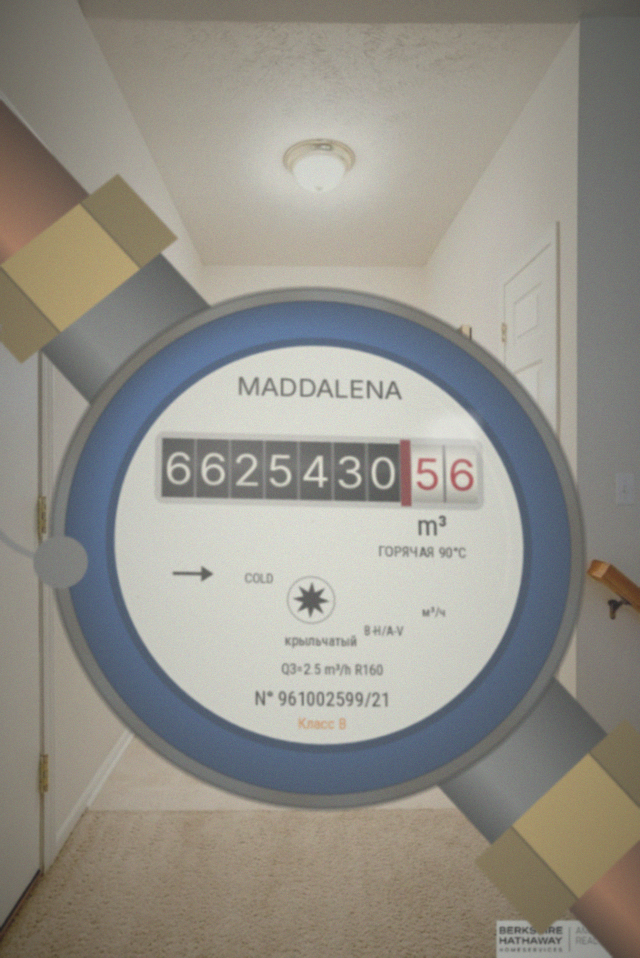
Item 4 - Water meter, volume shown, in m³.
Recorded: 6625430.56 m³
